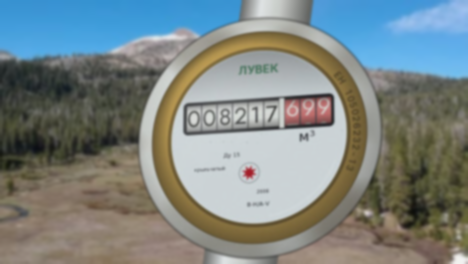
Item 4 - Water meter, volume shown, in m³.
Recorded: 8217.699 m³
